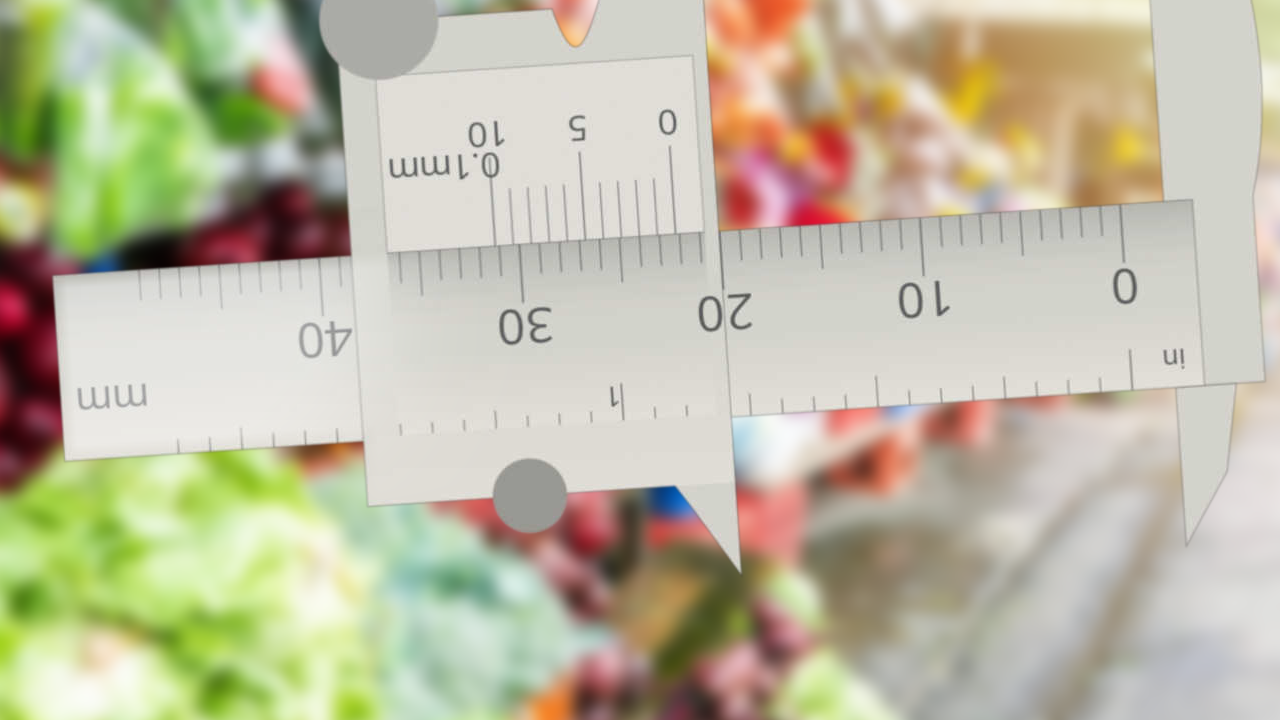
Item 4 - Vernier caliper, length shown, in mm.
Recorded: 22.2 mm
